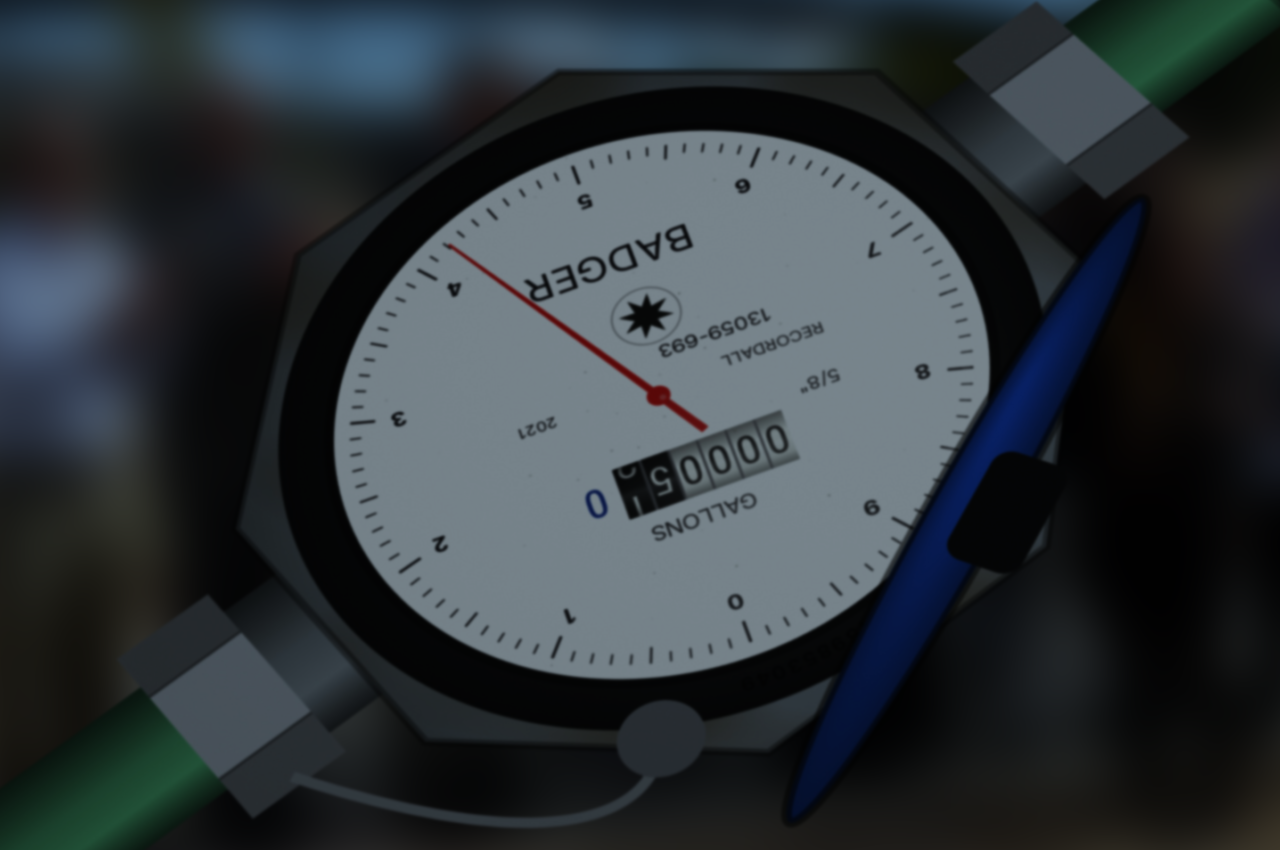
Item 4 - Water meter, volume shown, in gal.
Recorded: 514.2 gal
